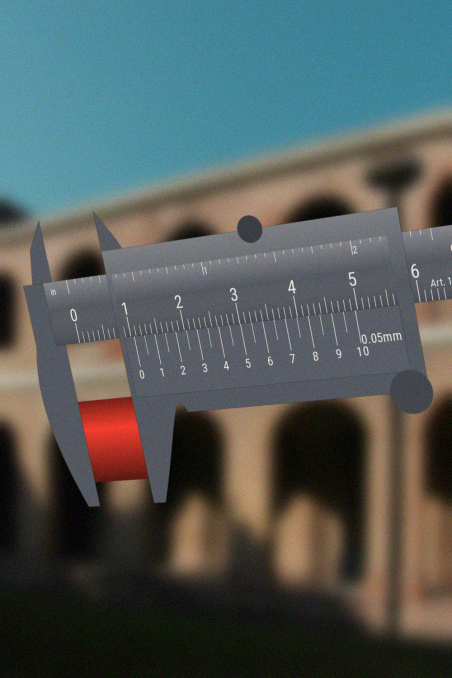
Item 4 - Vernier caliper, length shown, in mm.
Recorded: 10.6 mm
